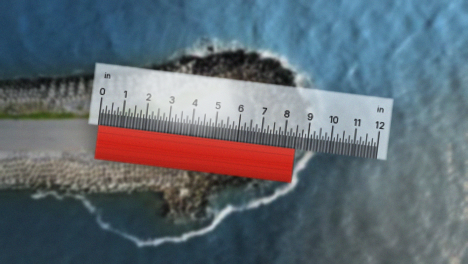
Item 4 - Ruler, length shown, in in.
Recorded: 8.5 in
